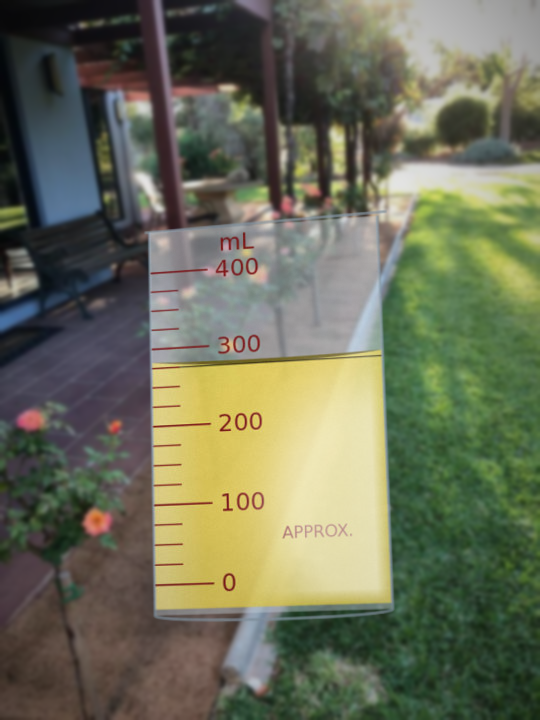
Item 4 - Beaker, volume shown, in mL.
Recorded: 275 mL
